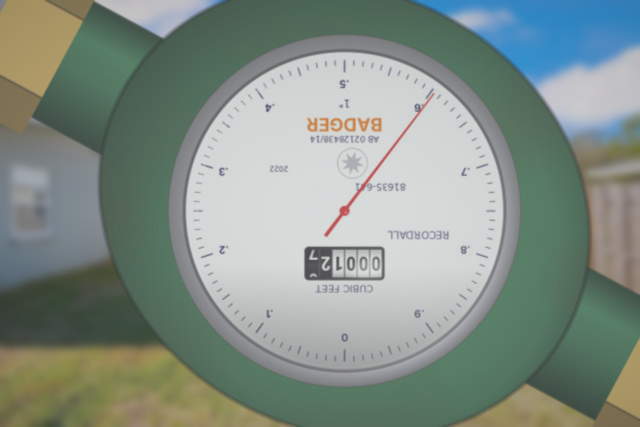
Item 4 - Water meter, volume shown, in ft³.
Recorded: 126.60 ft³
